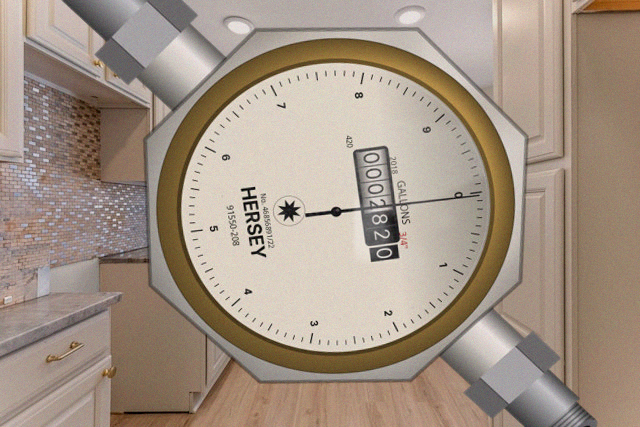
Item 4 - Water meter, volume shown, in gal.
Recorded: 2820.0 gal
